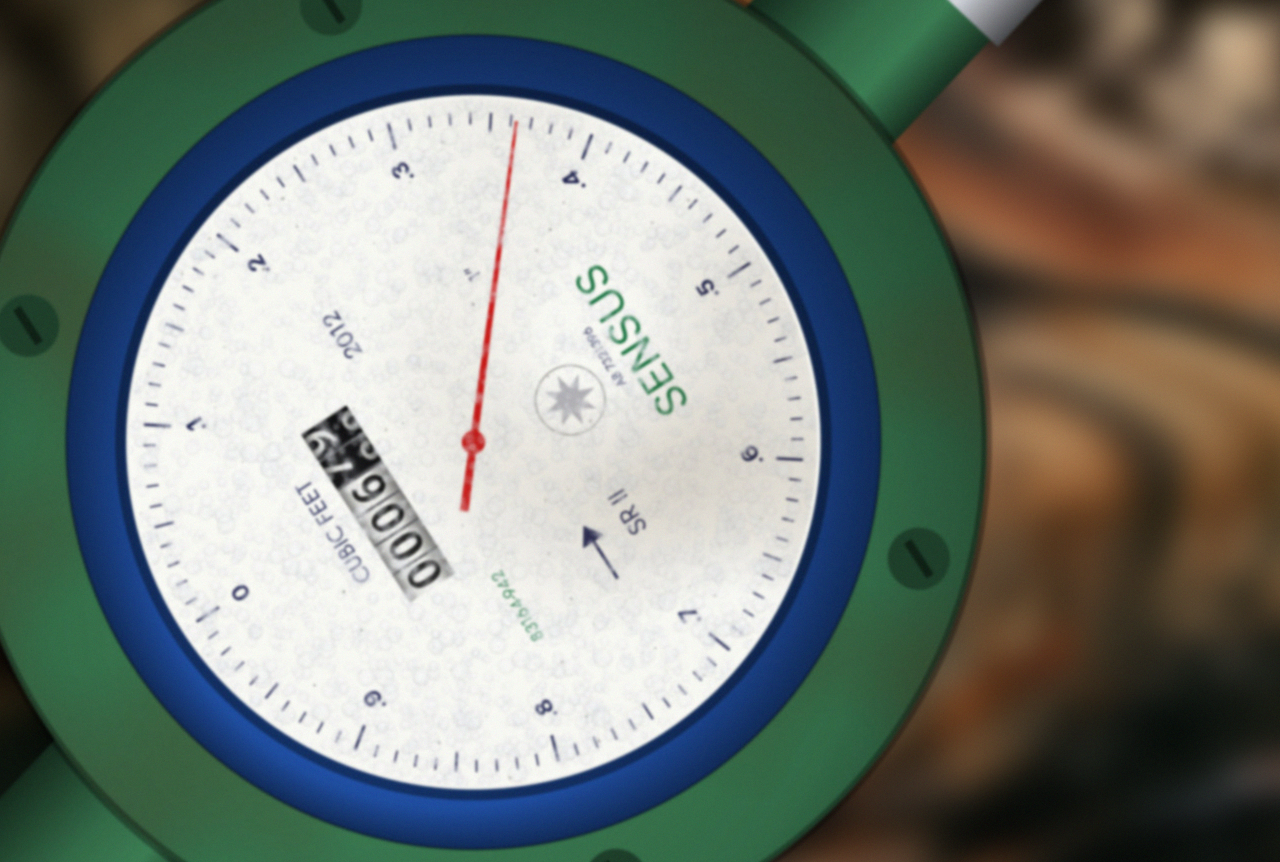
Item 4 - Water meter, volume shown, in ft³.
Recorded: 679.36 ft³
